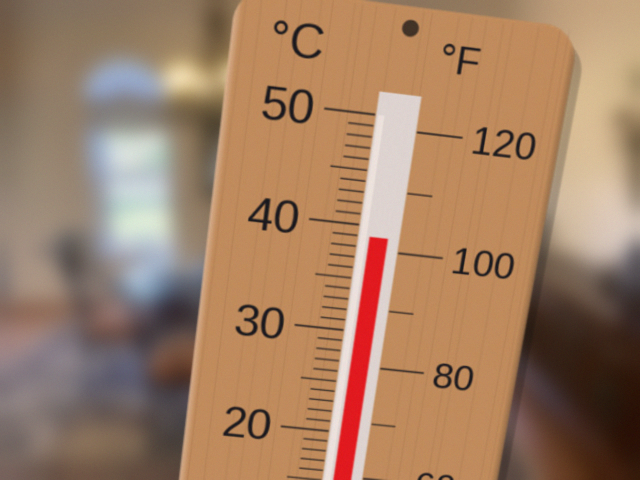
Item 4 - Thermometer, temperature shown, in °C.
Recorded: 39 °C
